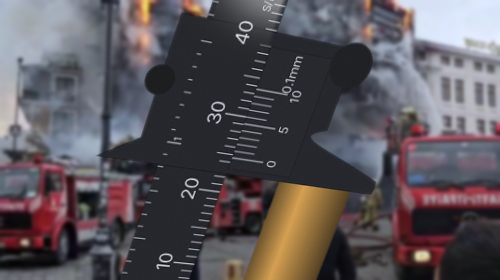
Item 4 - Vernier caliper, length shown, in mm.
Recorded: 24.6 mm
